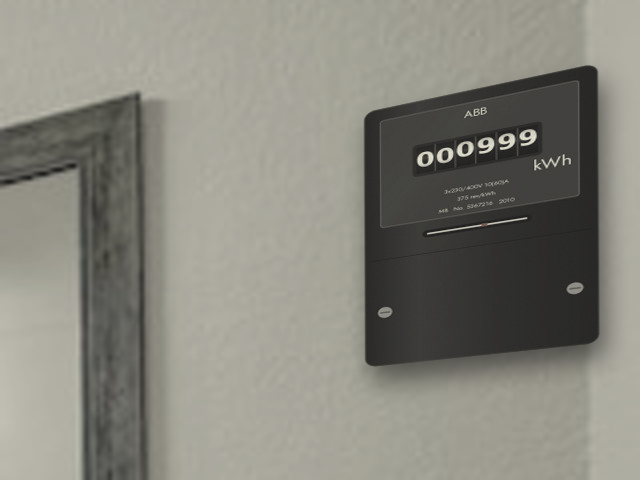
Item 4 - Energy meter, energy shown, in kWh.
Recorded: 999 kWh
